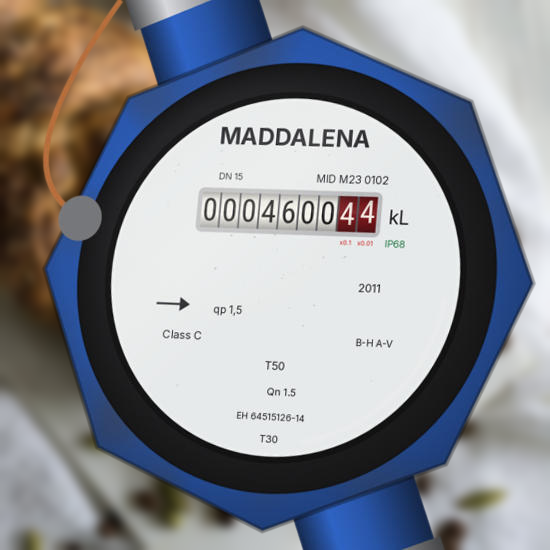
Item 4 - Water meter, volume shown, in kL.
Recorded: 4600.44 kL
